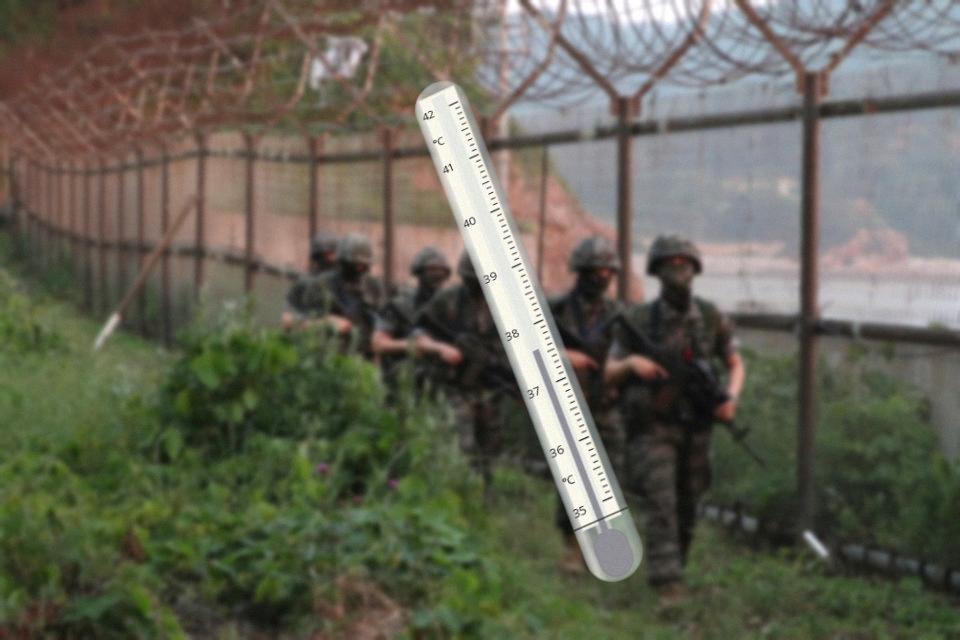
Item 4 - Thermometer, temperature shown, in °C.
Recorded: 37.6 °C
